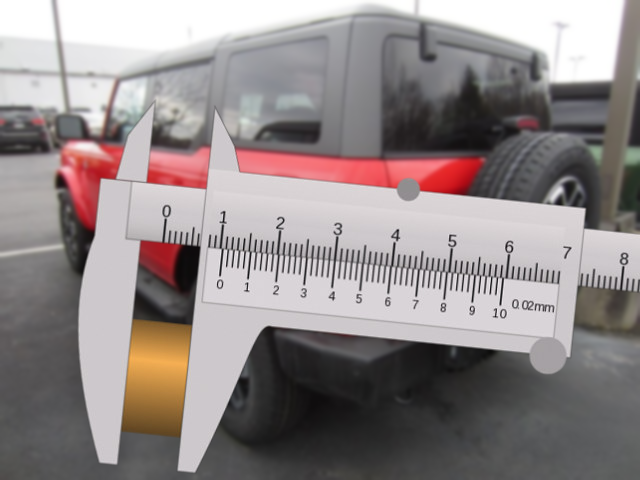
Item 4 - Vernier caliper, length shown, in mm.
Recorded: 10.4 mm
